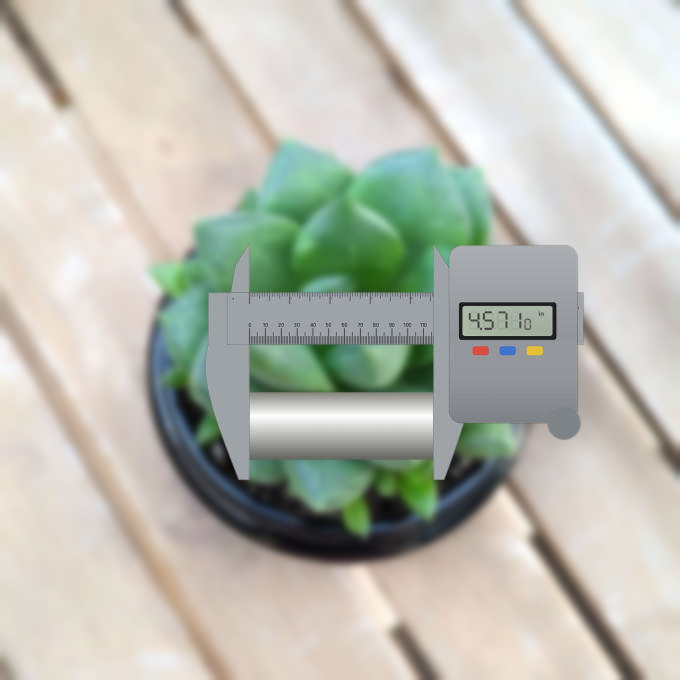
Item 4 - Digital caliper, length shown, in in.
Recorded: 4.5710 in
